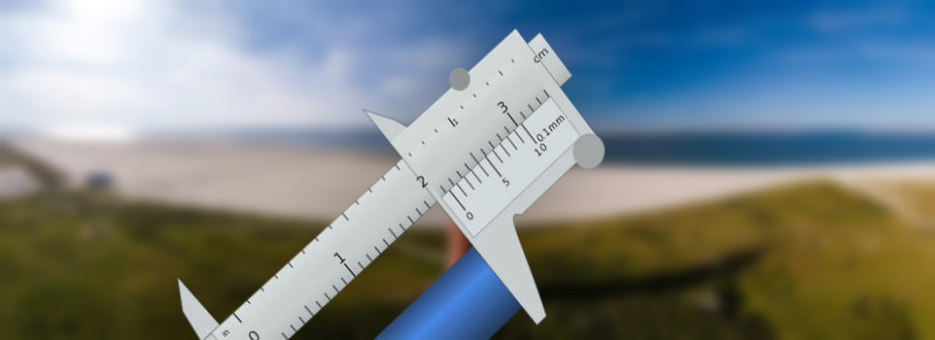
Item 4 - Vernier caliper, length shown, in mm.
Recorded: 21.4 mm
